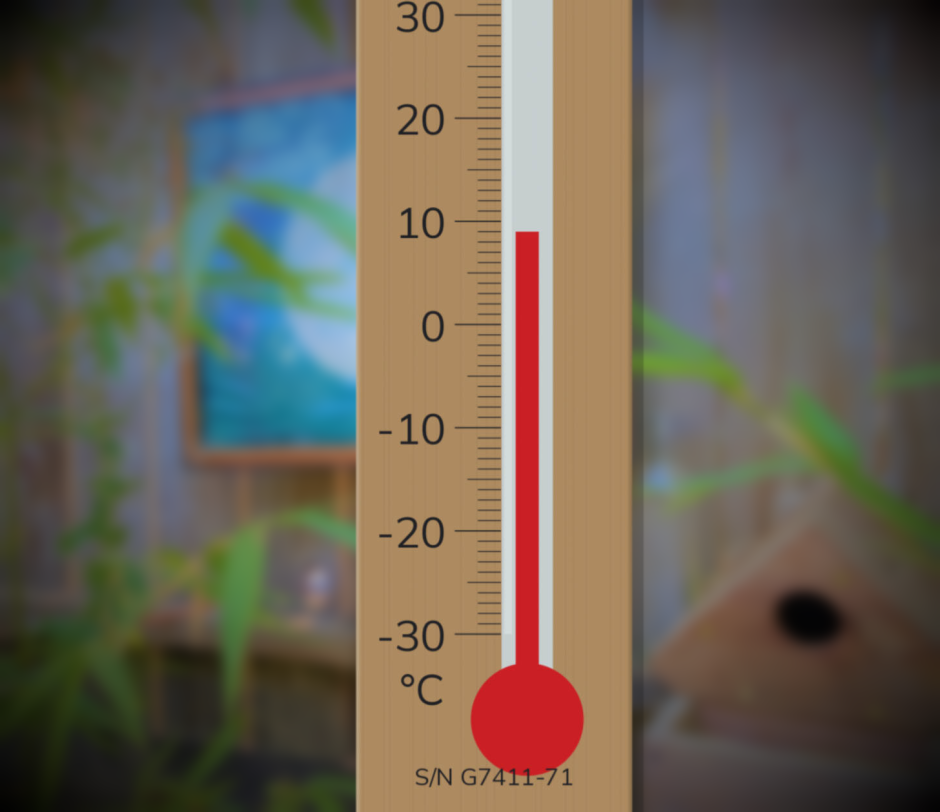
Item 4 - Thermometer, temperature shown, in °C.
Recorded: 9 °C
